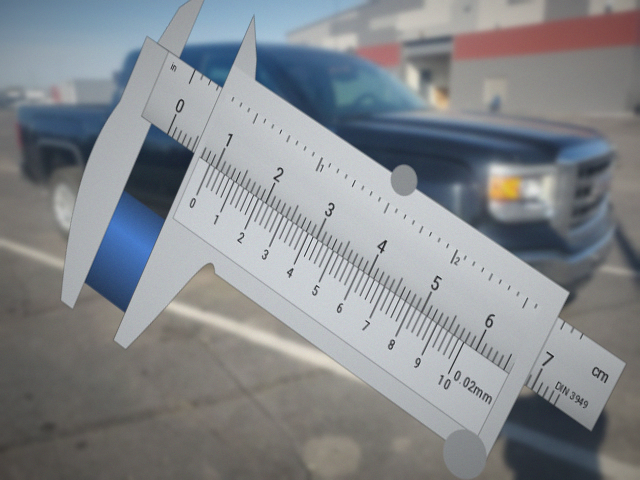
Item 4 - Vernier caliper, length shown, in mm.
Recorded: 8.8 mm
